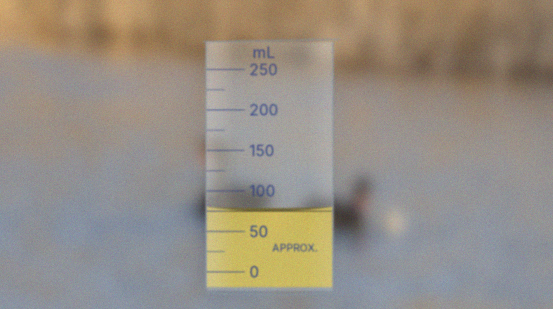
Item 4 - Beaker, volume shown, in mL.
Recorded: 75 mL
